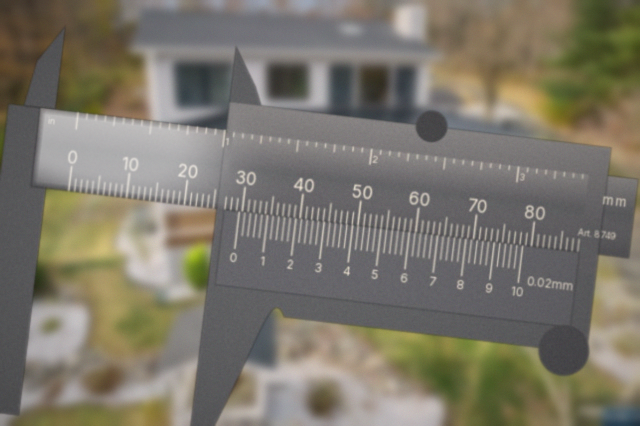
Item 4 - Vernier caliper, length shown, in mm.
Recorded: 29.5 mm
